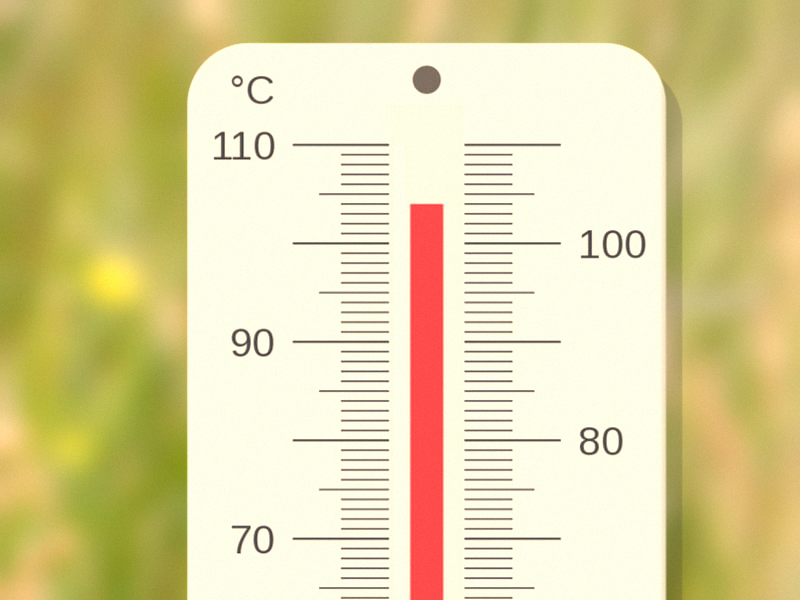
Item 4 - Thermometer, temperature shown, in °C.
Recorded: 104 °C
